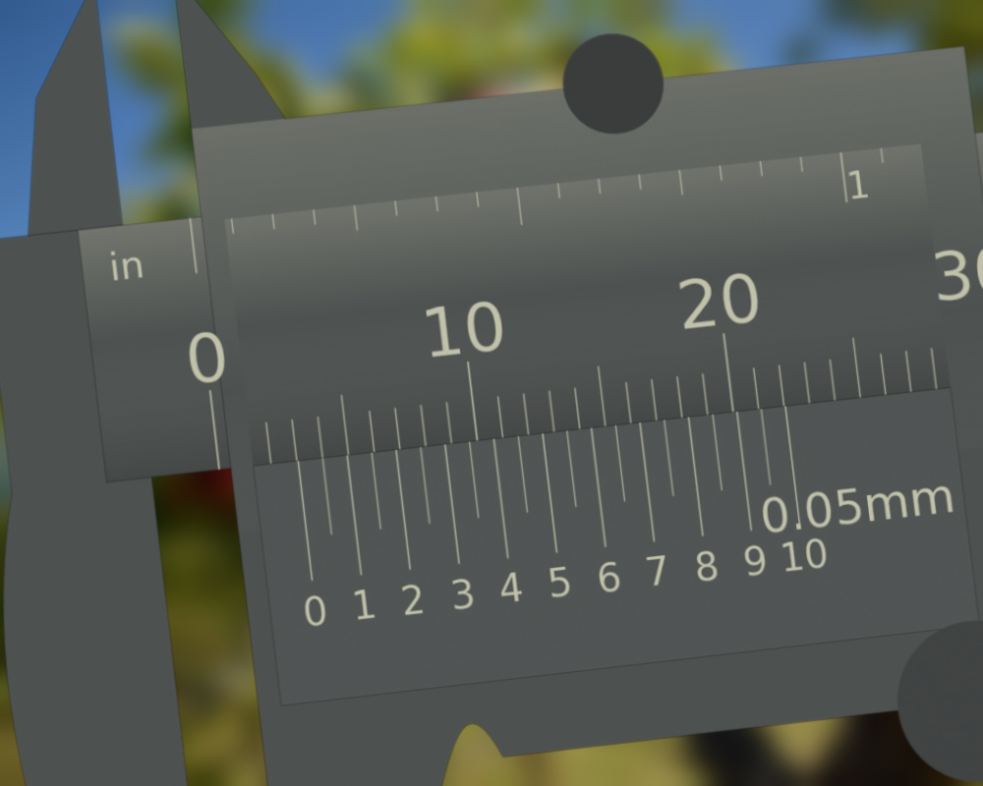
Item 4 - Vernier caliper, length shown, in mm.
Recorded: 3.05 mm
